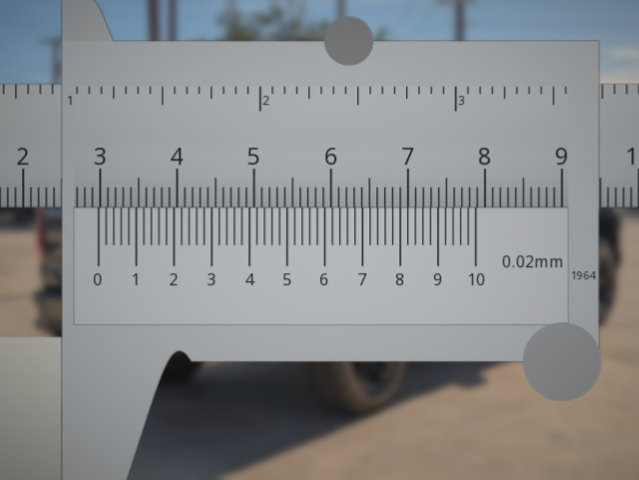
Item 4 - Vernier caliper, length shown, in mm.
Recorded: 29.8 mm
